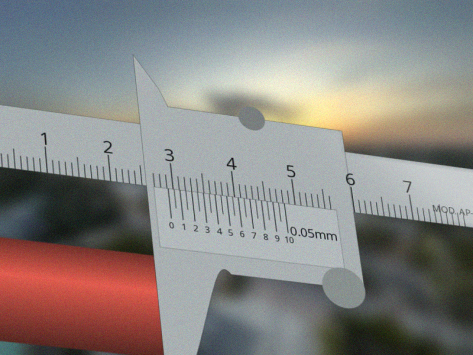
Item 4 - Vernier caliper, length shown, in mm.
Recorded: 29.2 mm
